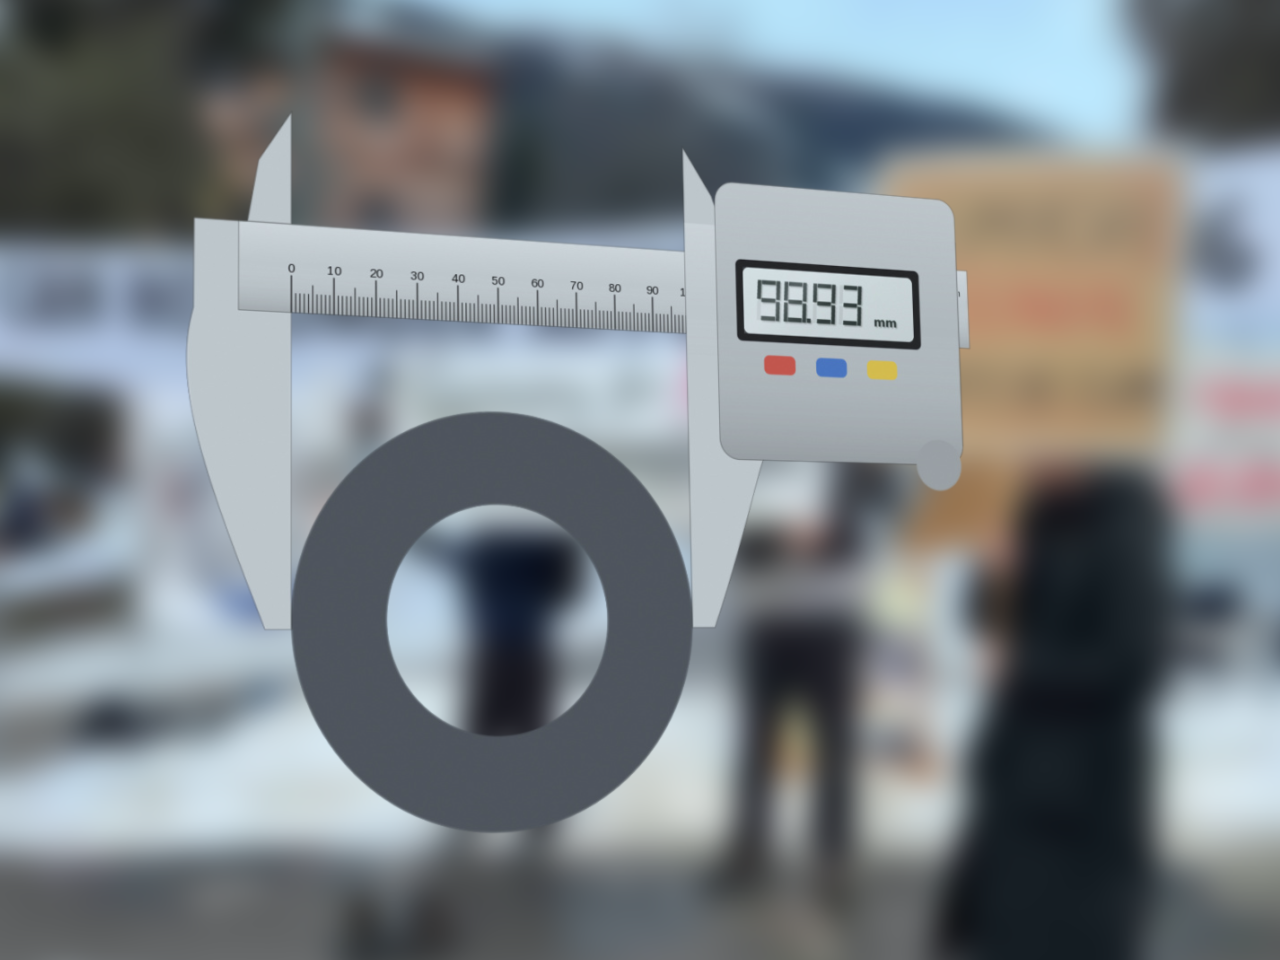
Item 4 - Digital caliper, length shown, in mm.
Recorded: 98.93 mm
